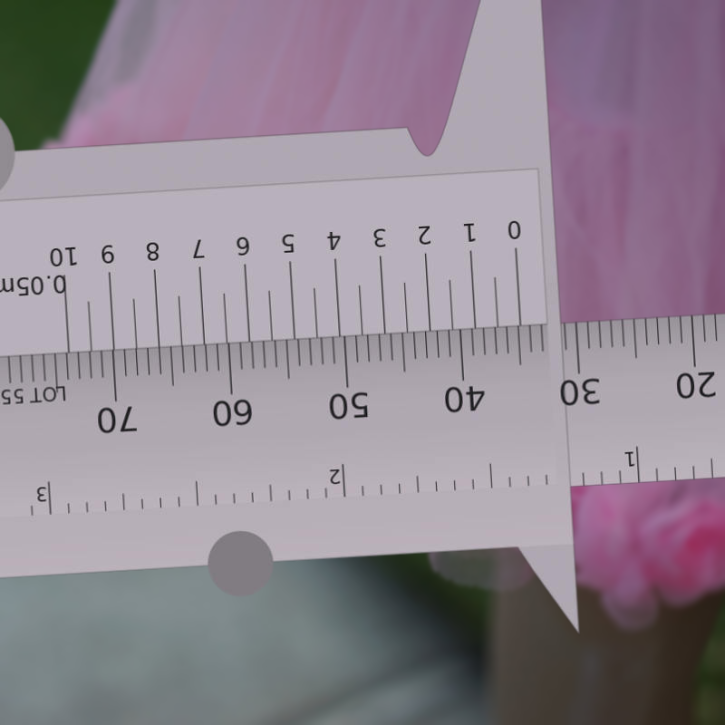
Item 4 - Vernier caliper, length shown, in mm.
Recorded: 34.8 mm
